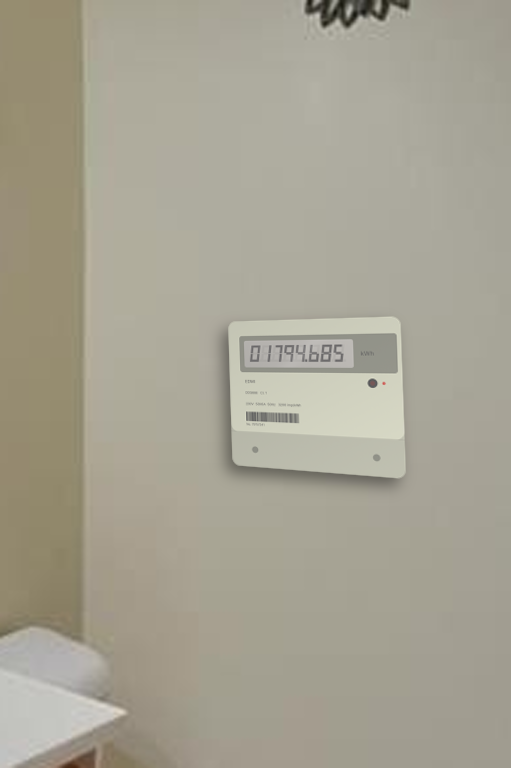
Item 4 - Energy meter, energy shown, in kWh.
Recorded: 1794.685 kWh
